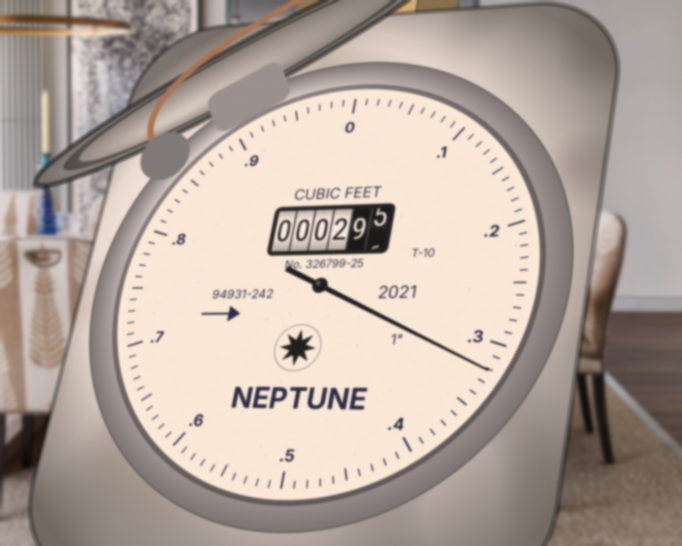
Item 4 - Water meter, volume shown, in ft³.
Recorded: 295.32 ft³
